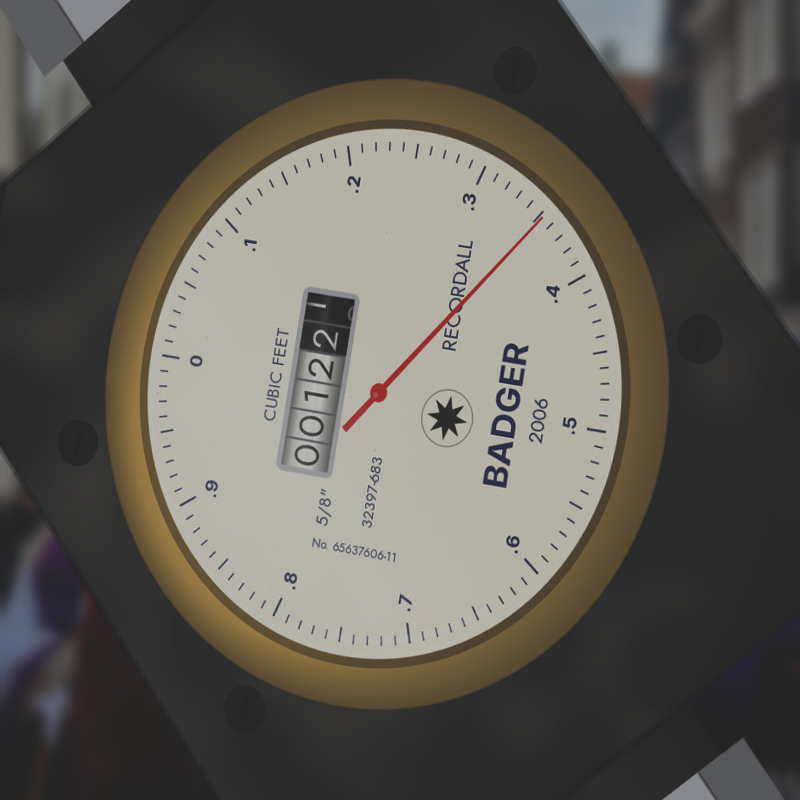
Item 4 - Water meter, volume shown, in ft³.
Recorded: 1221.35 ft³
